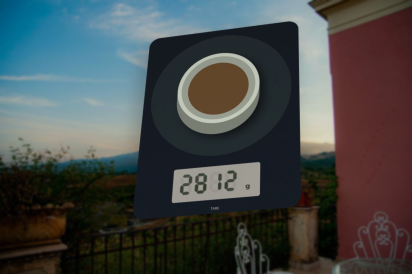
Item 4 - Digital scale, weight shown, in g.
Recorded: 2812 g
